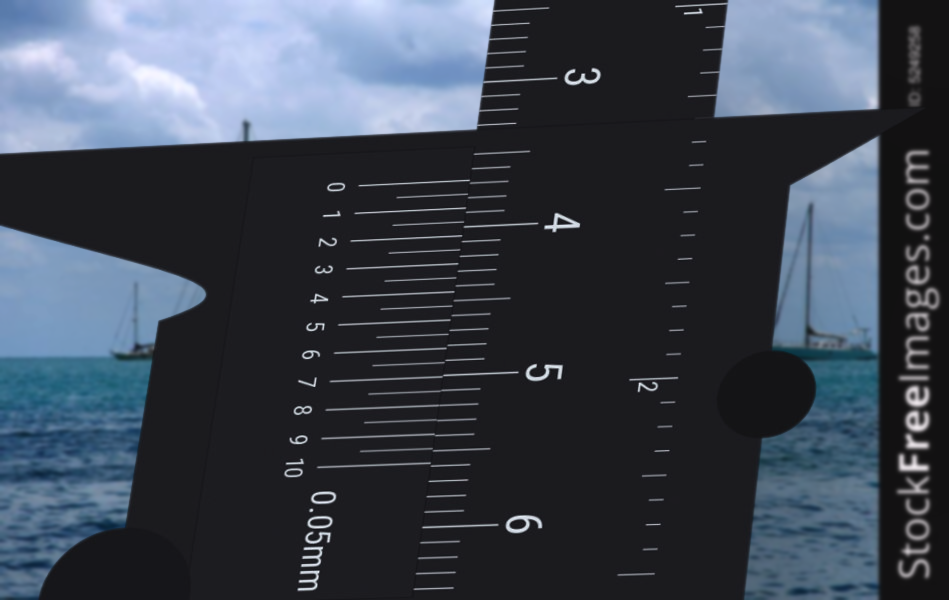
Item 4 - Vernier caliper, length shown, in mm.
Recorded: 36.8 mm
